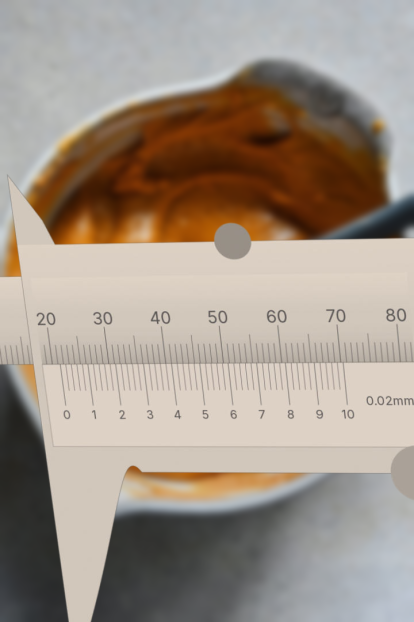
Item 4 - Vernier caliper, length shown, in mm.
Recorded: 21.4 mm
